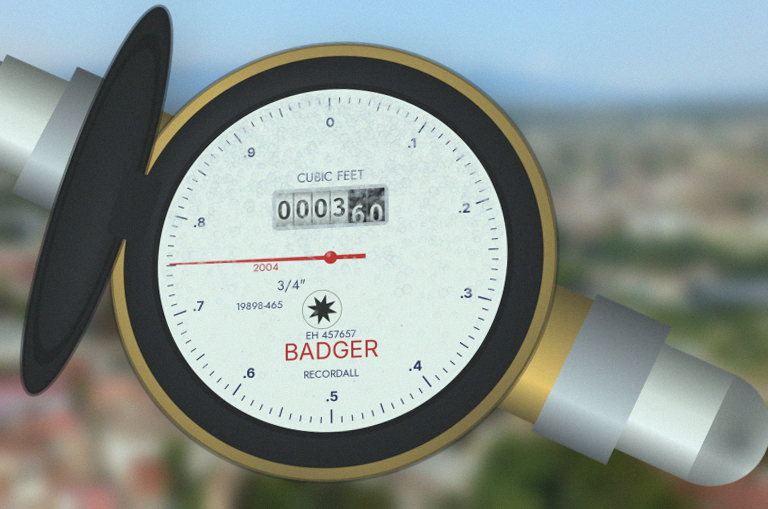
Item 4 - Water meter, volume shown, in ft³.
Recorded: 359.75 ft³
